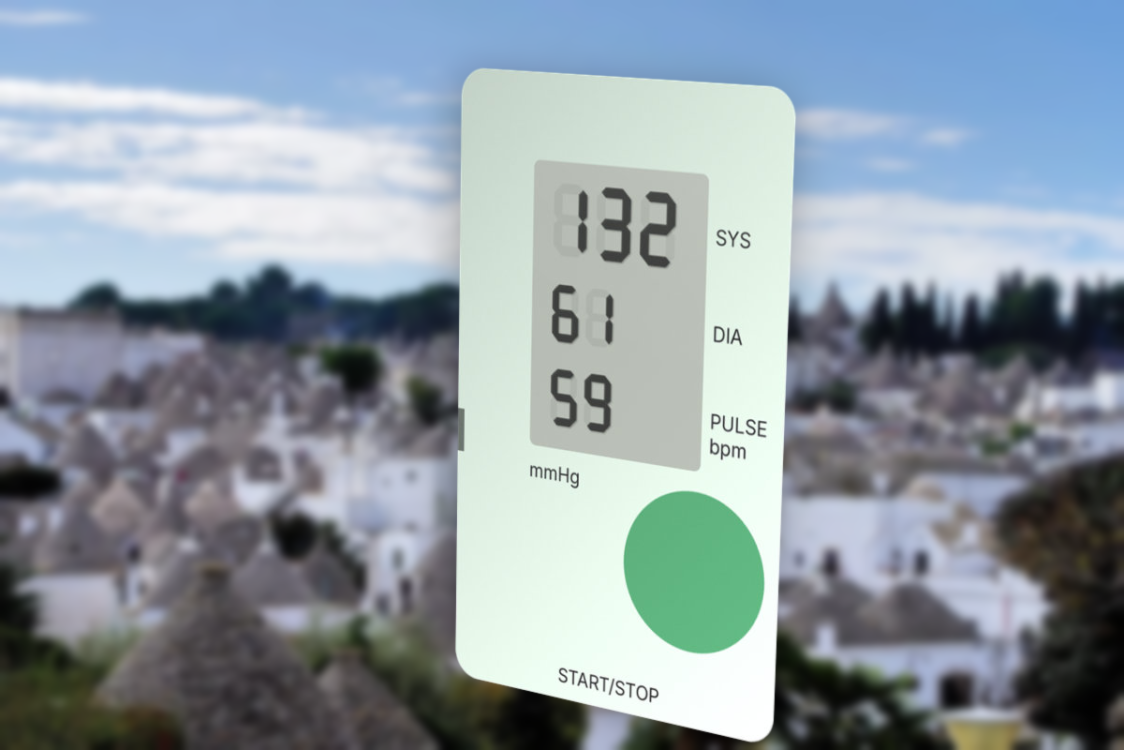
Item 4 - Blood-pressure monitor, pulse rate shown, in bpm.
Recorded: 59 bpm
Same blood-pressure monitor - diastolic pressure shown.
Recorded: 61 mmHg
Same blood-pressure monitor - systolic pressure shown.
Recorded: 132 mmHg
